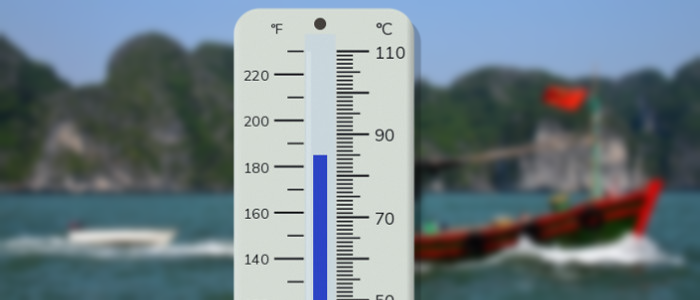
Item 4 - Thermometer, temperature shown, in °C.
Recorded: 85 °C
